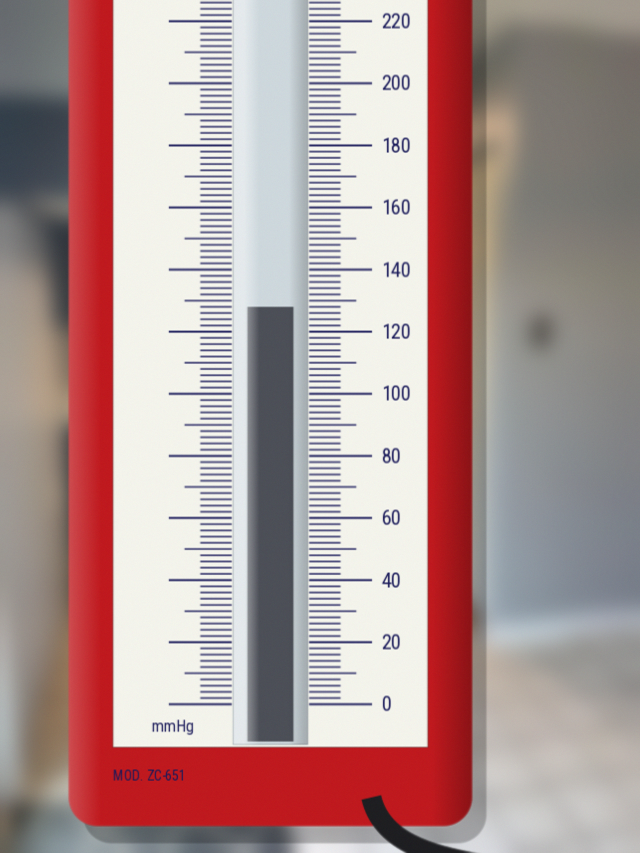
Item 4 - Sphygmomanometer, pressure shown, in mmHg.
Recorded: 128 mmHg
